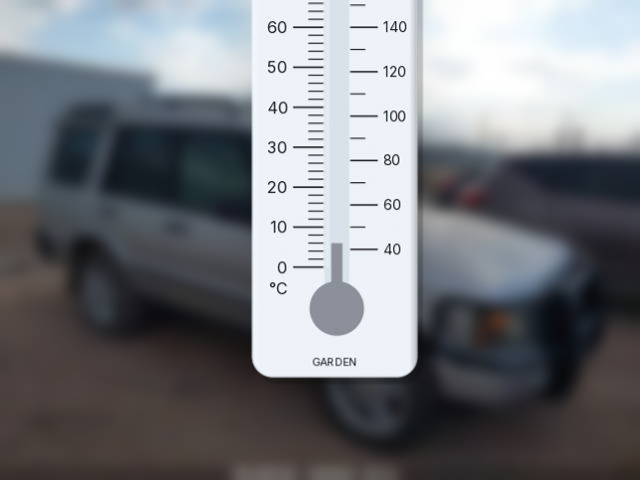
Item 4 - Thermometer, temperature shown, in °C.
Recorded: 6 °C
